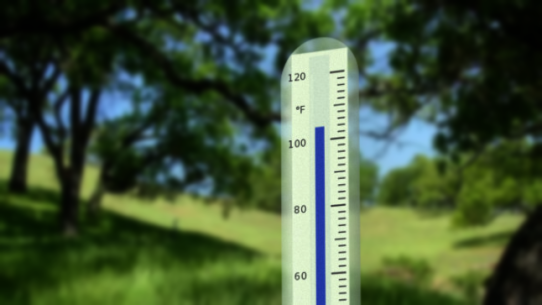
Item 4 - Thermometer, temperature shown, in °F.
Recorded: 104 °F
